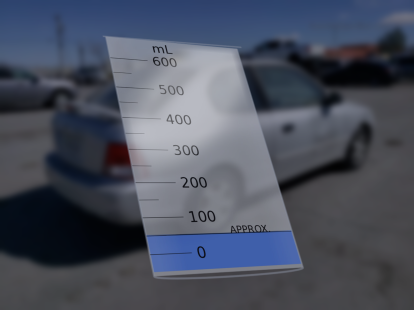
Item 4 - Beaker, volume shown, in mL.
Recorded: 50 mL
